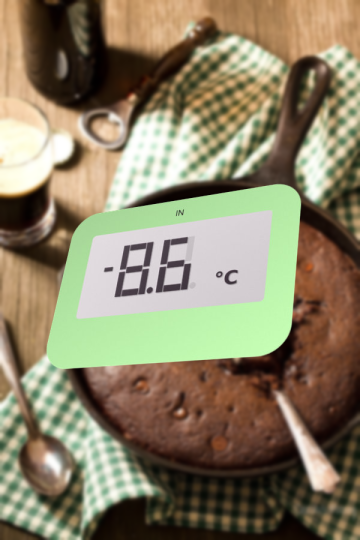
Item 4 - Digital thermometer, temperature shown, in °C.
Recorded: -8.6 °C
